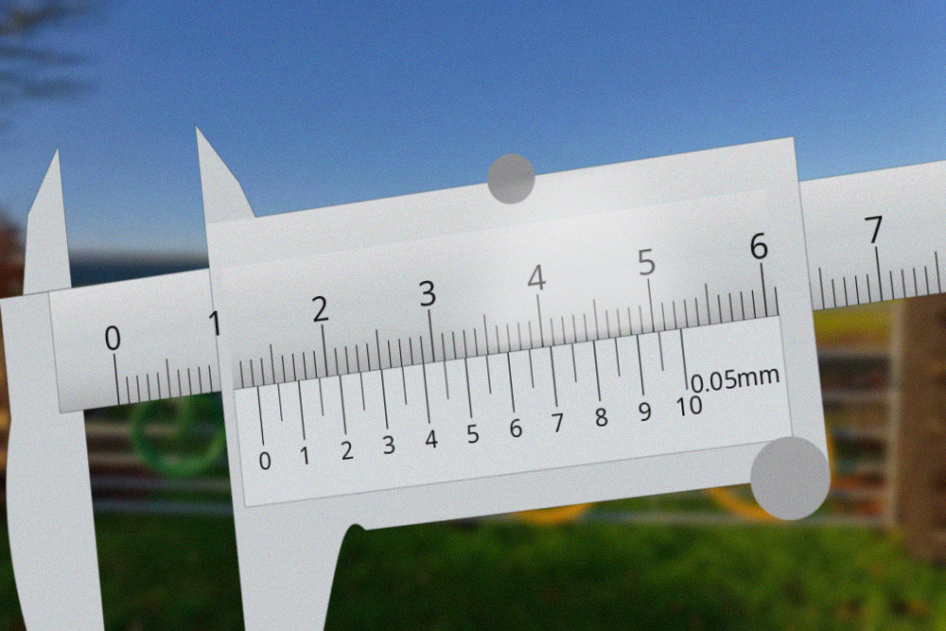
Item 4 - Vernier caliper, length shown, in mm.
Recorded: 13.4 mm
